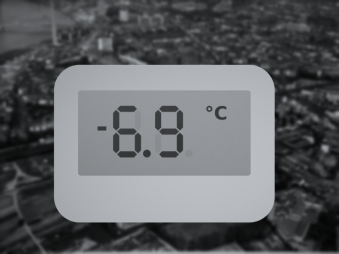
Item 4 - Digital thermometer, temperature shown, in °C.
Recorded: -6.9 °C
